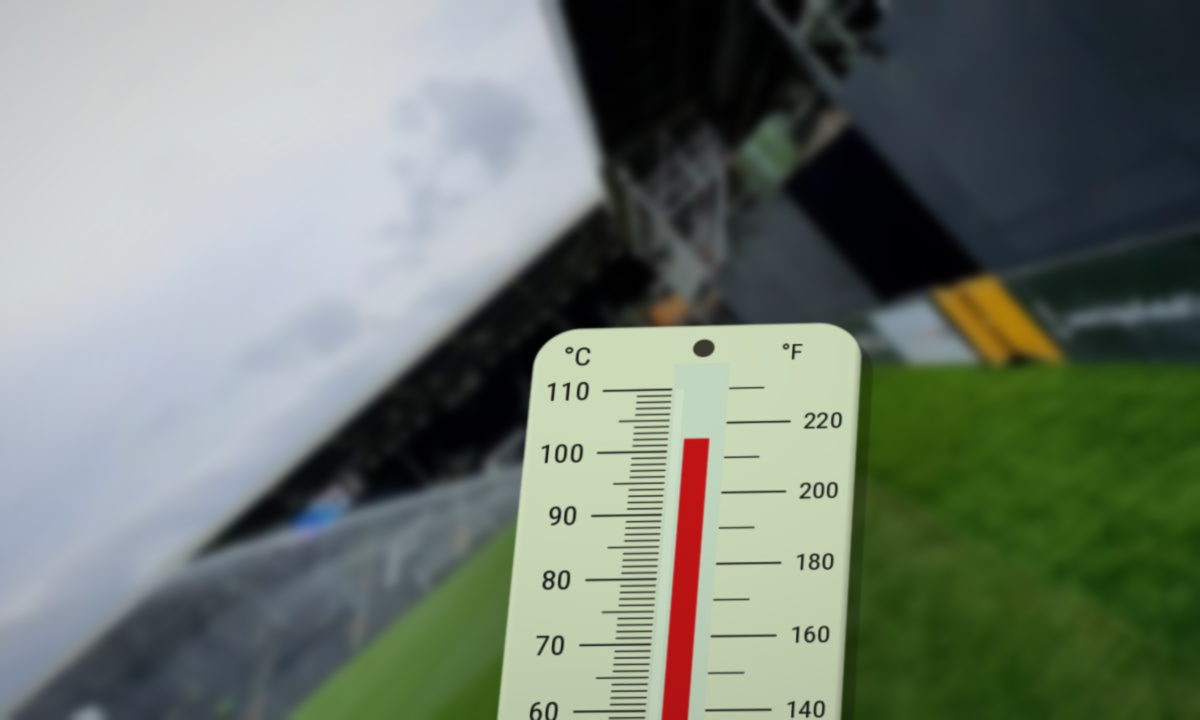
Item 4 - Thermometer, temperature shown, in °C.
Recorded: 102 °C
